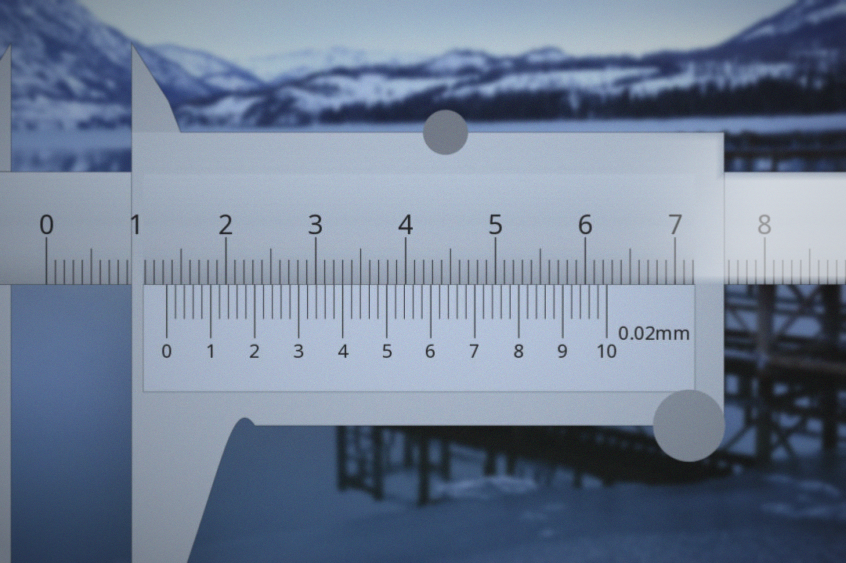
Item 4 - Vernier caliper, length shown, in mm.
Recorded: 13.4 mm
